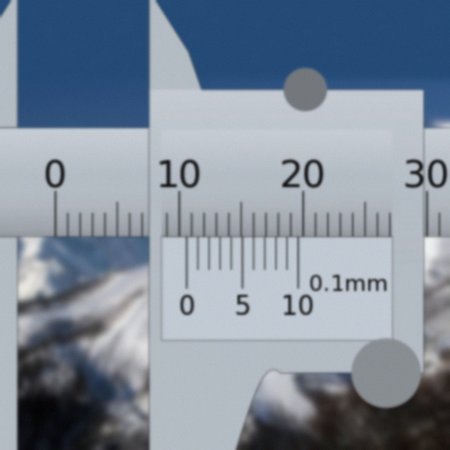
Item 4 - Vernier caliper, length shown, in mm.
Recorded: 10.6 mm
